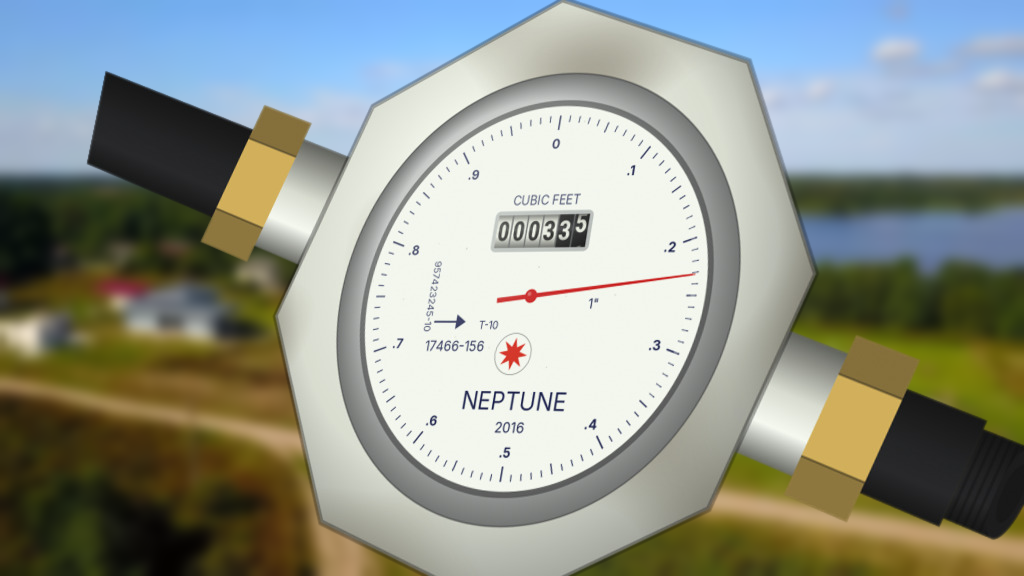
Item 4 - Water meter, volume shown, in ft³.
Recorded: 335.23 ft³
